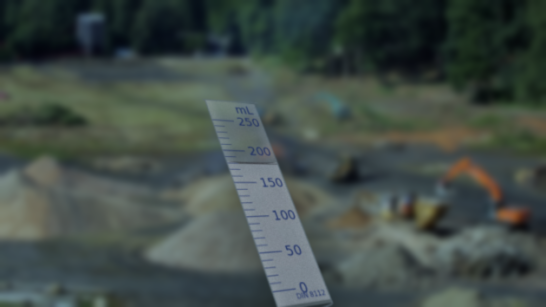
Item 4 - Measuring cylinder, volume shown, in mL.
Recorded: 180 mL
